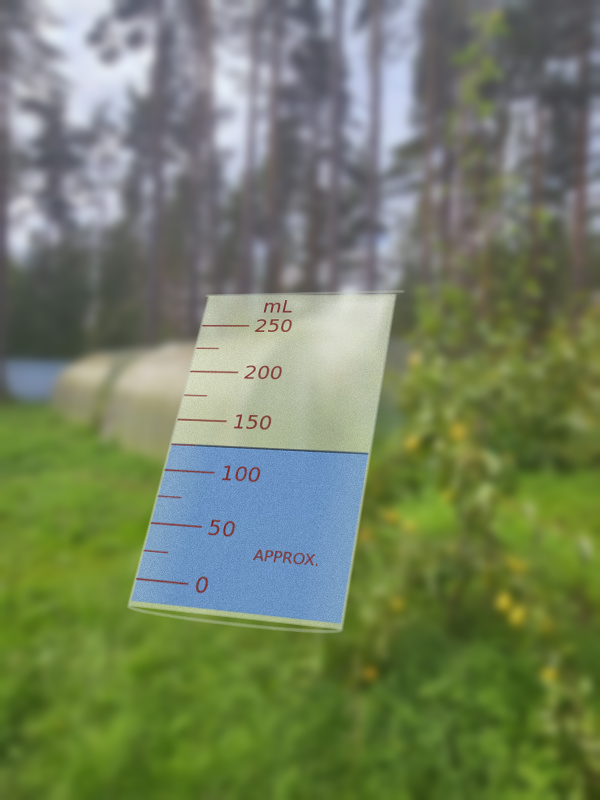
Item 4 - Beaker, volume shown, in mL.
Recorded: 125 mL
